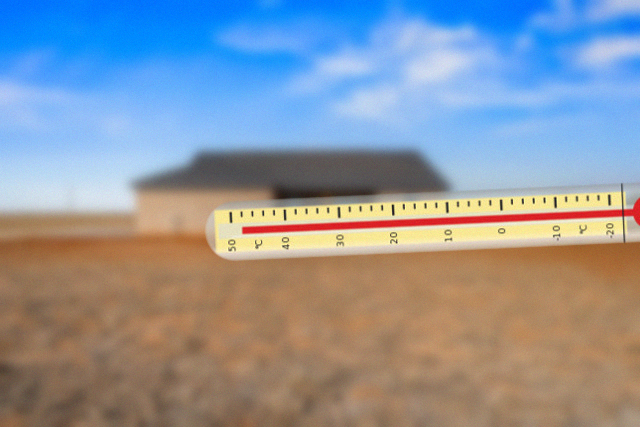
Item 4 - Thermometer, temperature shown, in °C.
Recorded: 48 °C
